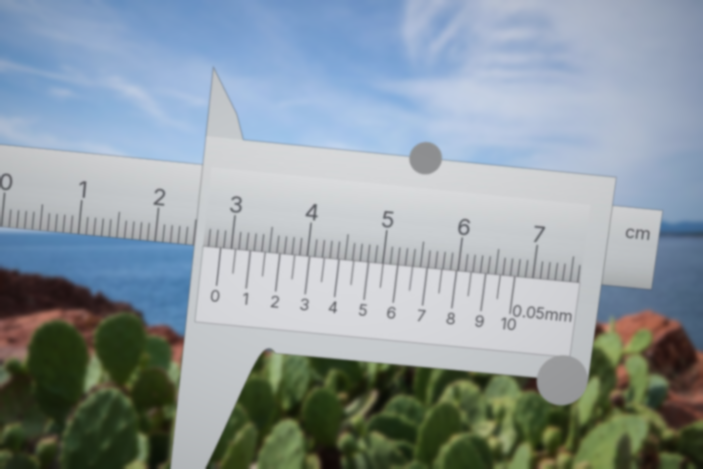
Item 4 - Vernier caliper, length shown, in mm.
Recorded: 28.6 mm
